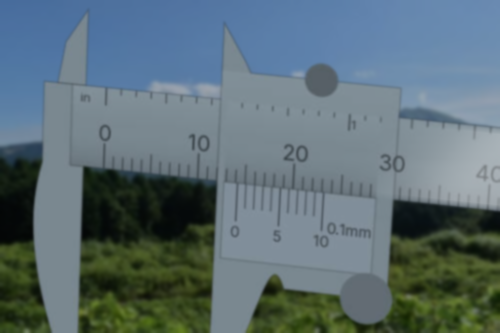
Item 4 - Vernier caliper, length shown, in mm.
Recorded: 14.2 mm
